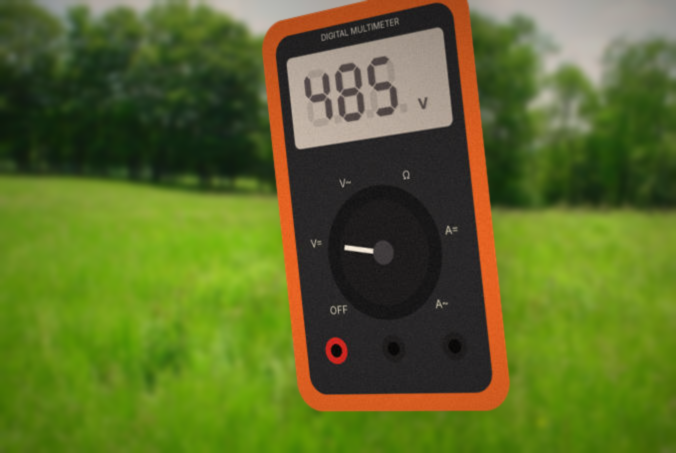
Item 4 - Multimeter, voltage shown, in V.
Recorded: 485 V
